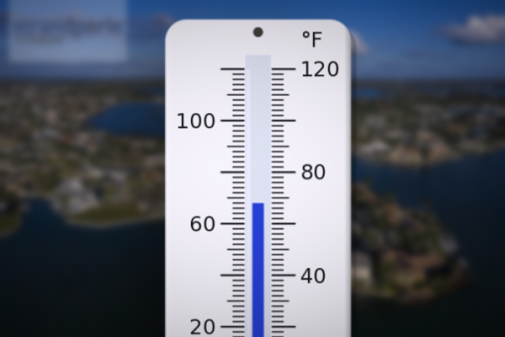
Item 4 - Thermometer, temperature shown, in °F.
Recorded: 68 °F
